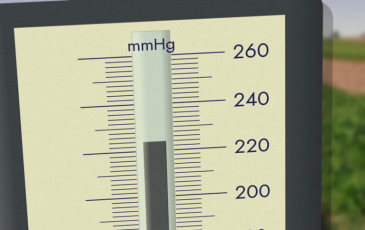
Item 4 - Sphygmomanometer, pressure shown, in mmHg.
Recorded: 224 mmHg
